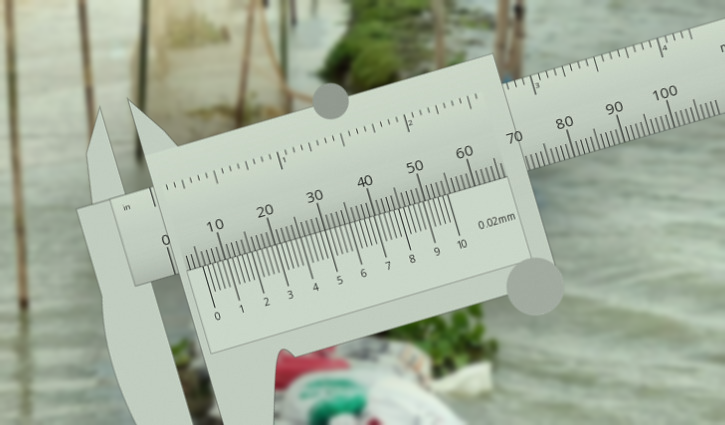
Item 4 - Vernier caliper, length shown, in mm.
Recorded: 5.5 mm
